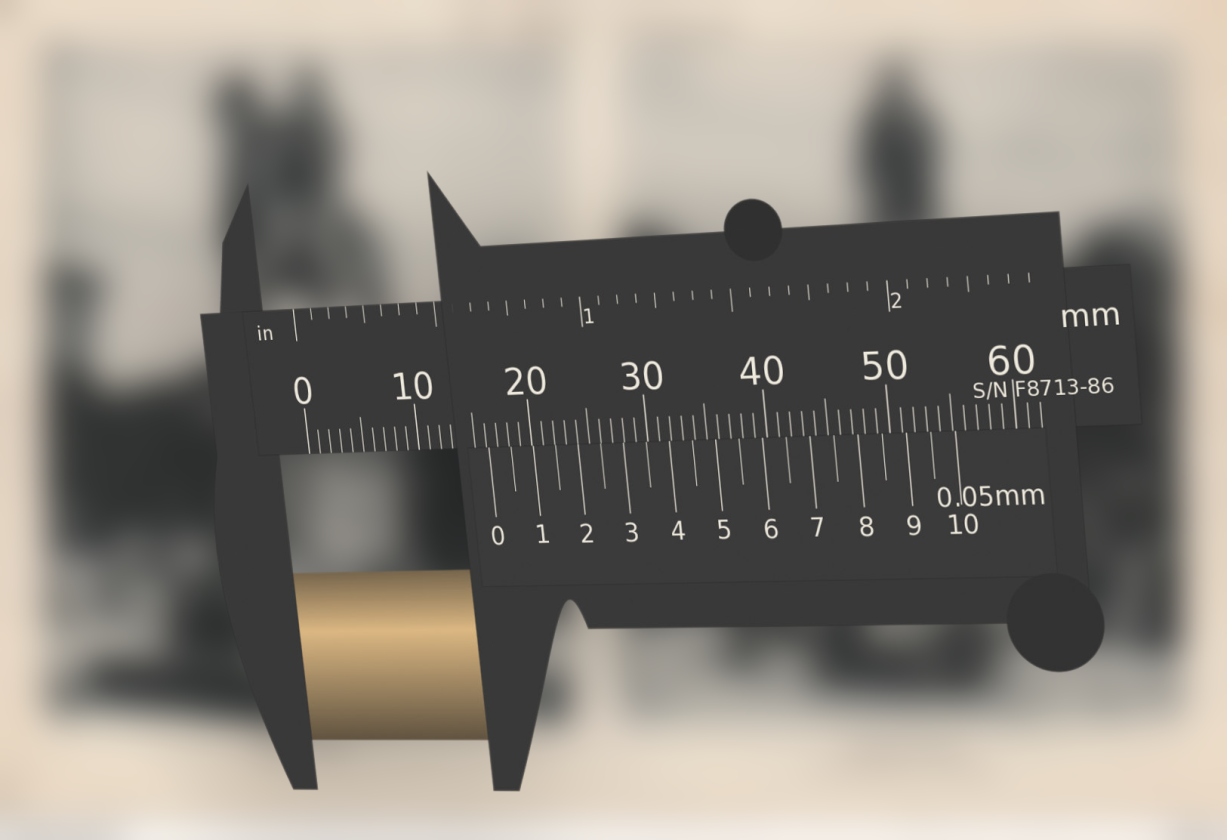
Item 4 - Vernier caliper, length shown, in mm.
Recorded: 16.2 mm
